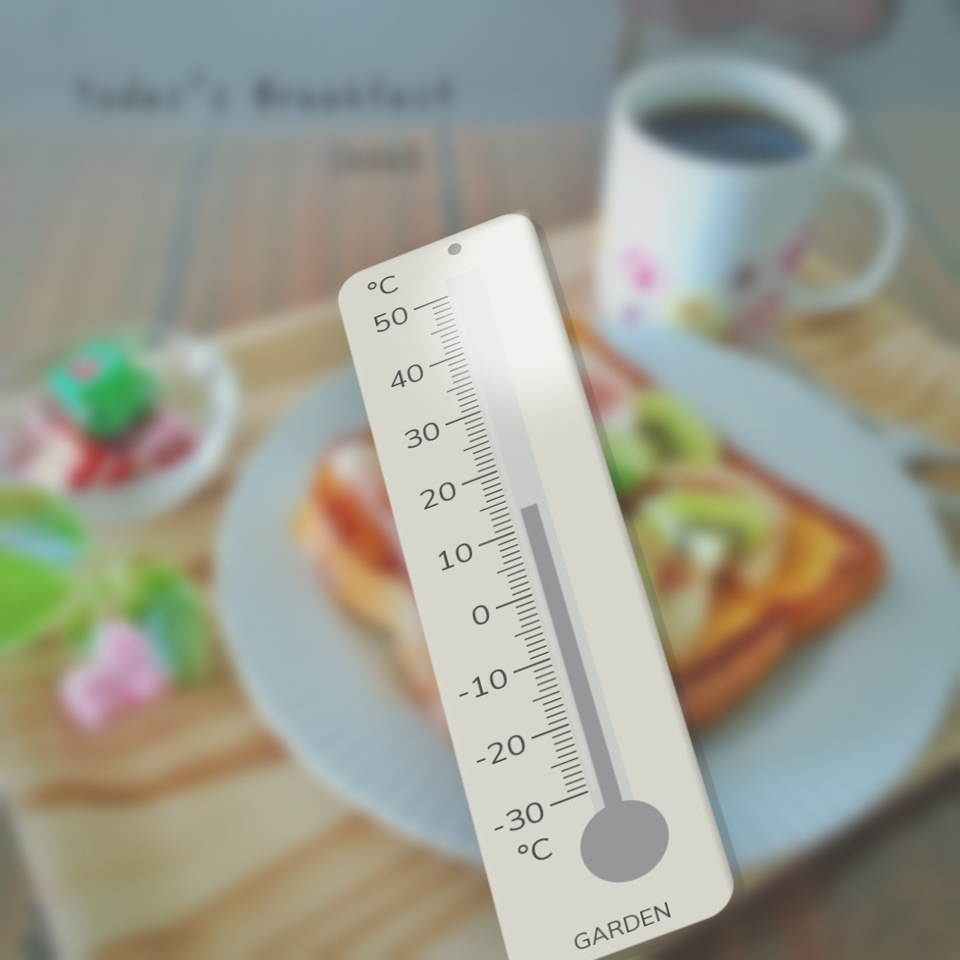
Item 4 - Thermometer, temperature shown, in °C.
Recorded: 13 °C
